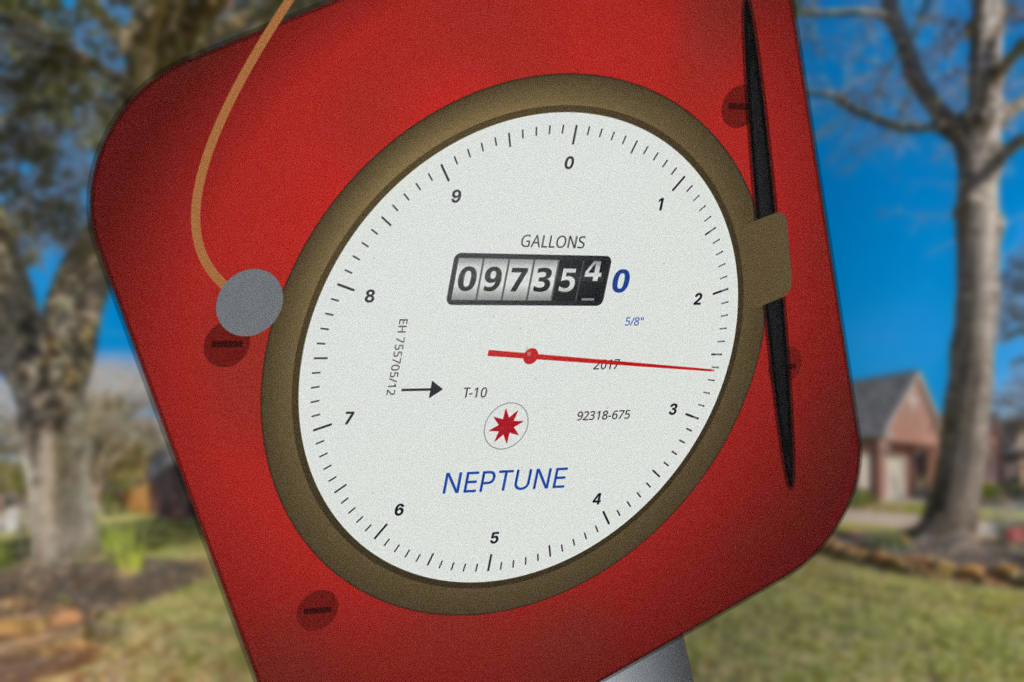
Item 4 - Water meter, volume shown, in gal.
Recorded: 973542.6 gal
